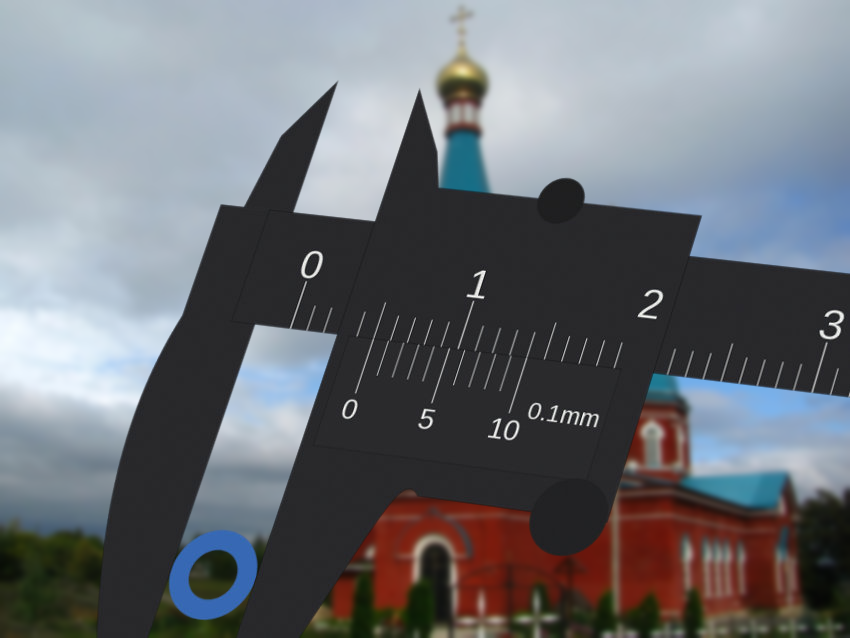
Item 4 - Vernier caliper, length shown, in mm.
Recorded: 5.0 mm
